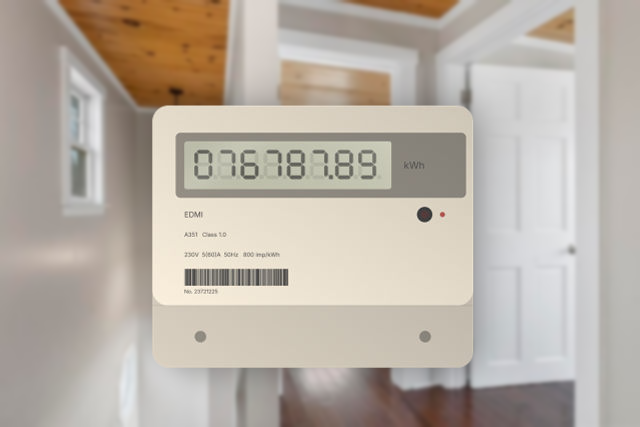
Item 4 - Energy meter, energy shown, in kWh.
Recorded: 76787.89 kWh
